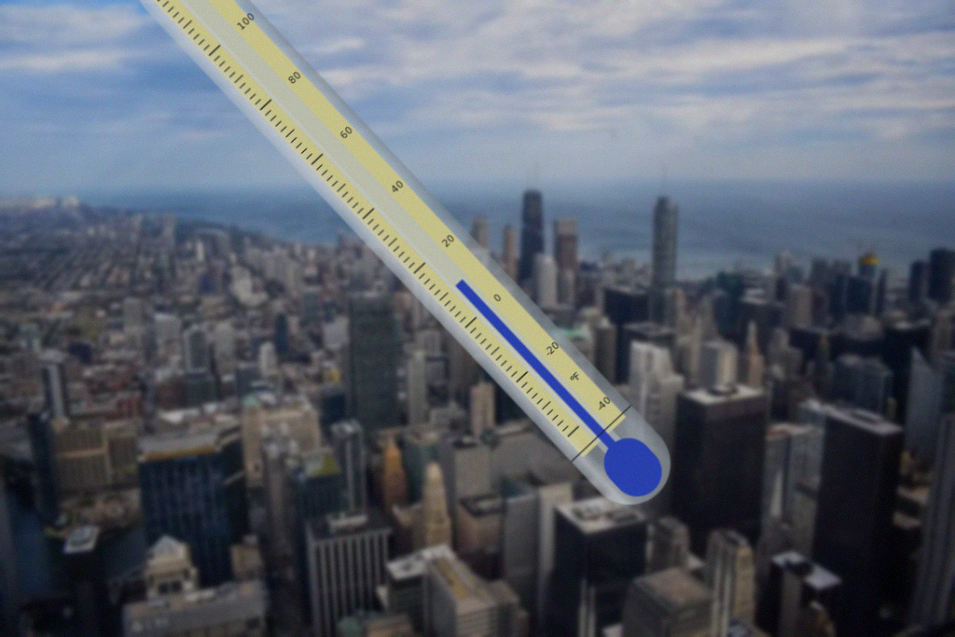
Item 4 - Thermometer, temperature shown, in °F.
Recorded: 10 °F
